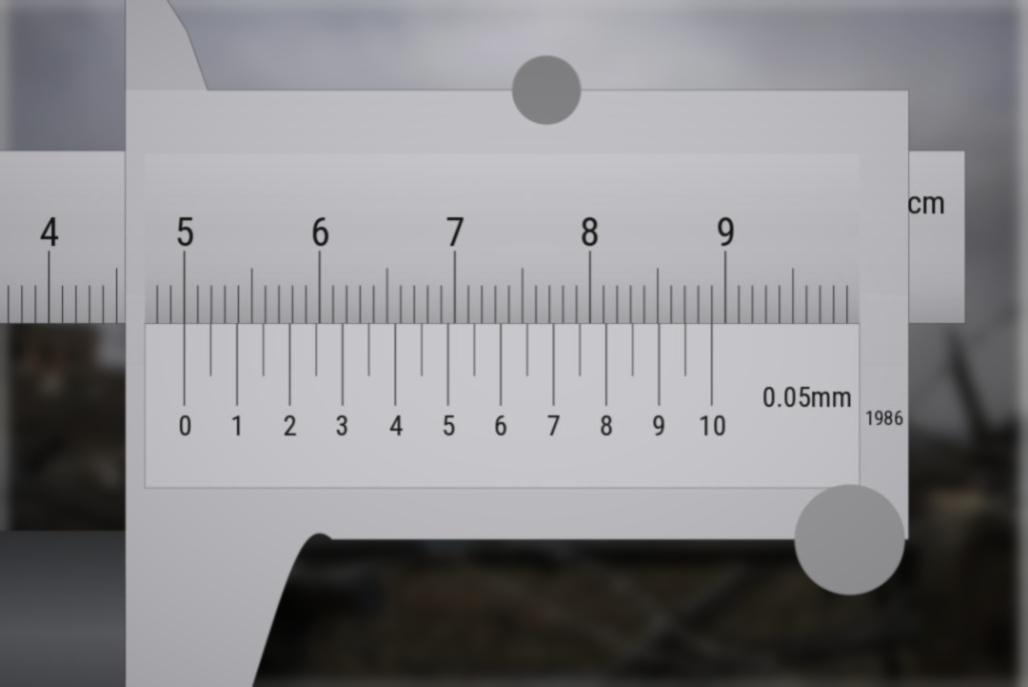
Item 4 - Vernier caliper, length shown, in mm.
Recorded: 50.0 mm
